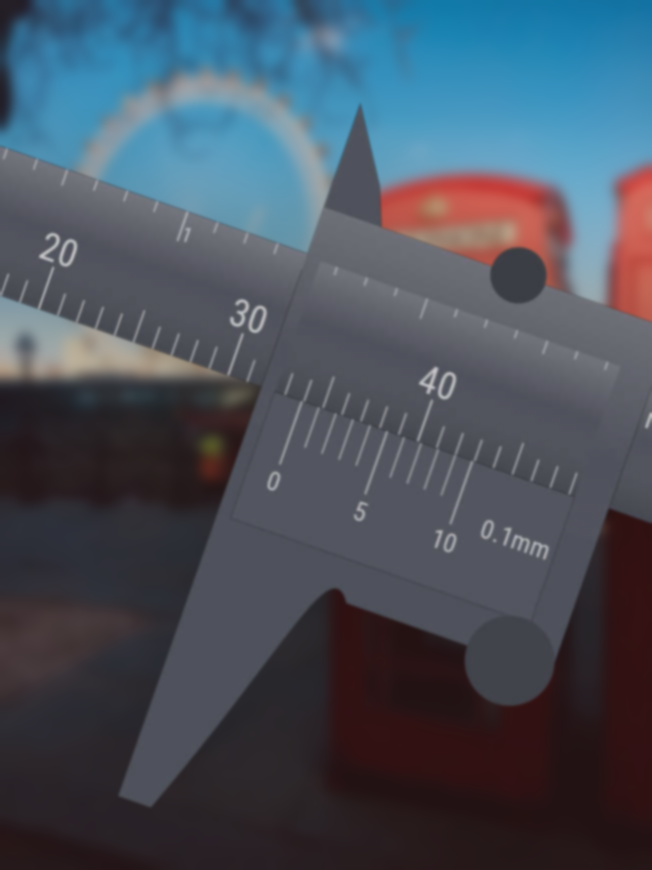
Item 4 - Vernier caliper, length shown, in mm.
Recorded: 33.9 mm
